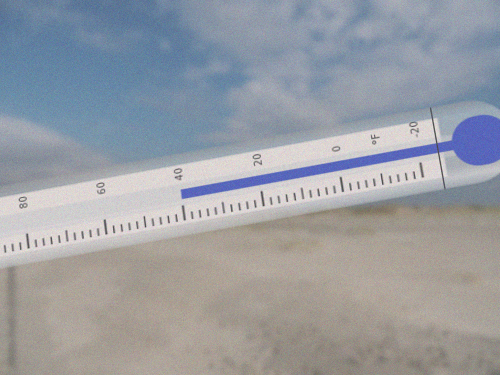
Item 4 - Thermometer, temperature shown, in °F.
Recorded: 40 °F
